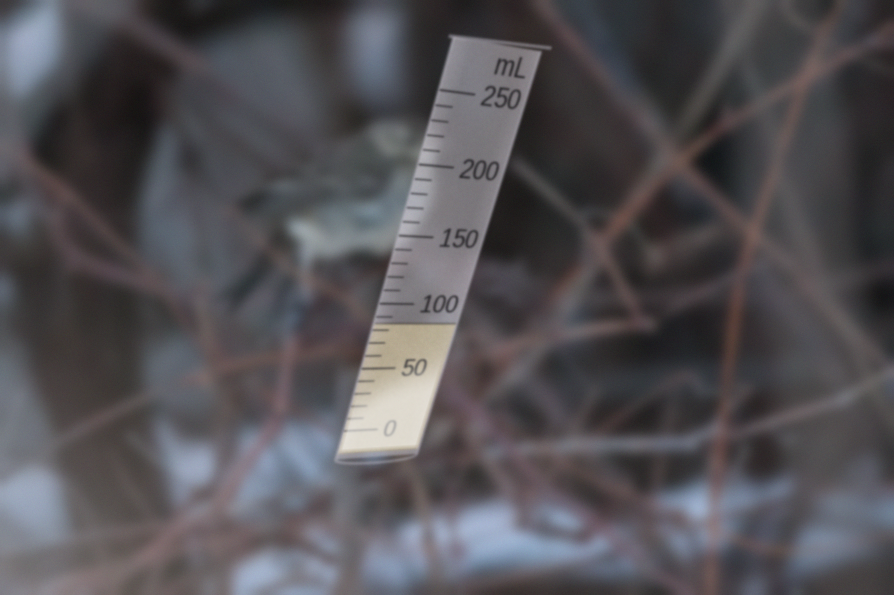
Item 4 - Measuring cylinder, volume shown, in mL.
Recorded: 85 mL
